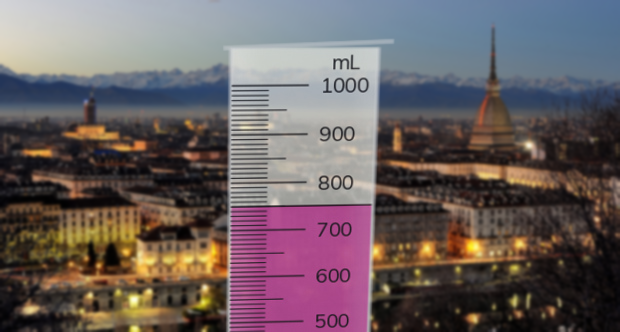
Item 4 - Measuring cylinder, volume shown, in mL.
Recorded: 750 mL
